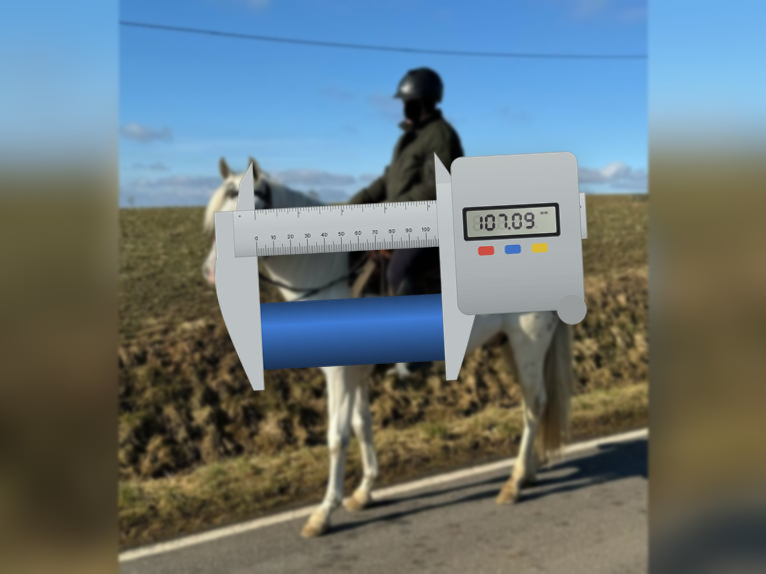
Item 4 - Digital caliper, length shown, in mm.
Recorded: 107.09 mm
